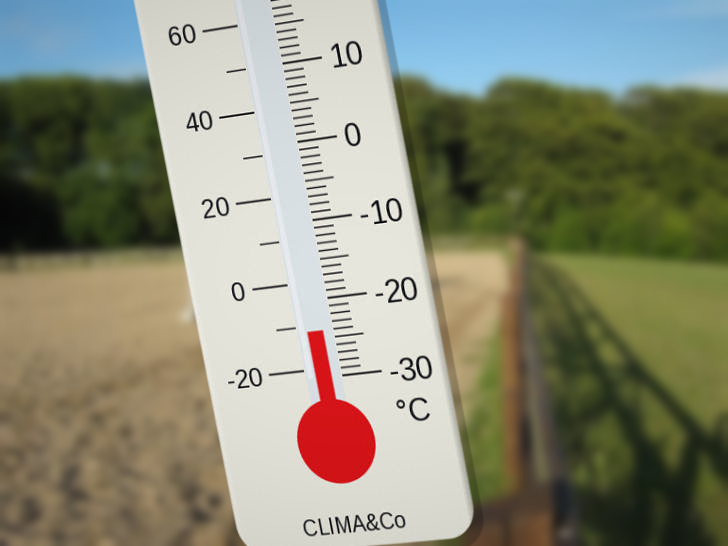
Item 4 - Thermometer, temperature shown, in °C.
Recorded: -24 °C
